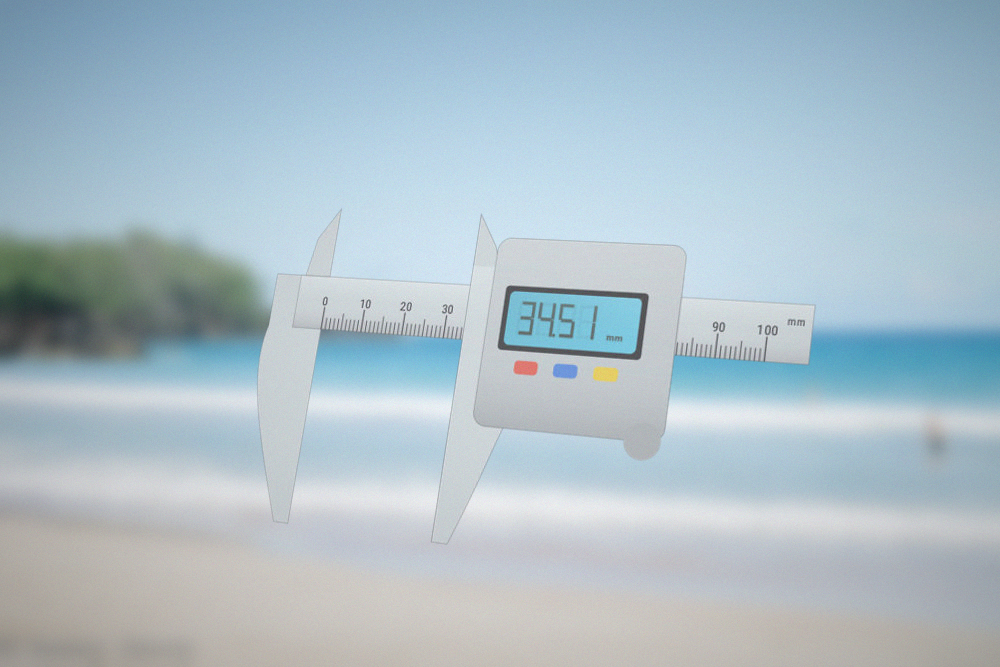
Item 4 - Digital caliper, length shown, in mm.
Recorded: 34.51 mm
